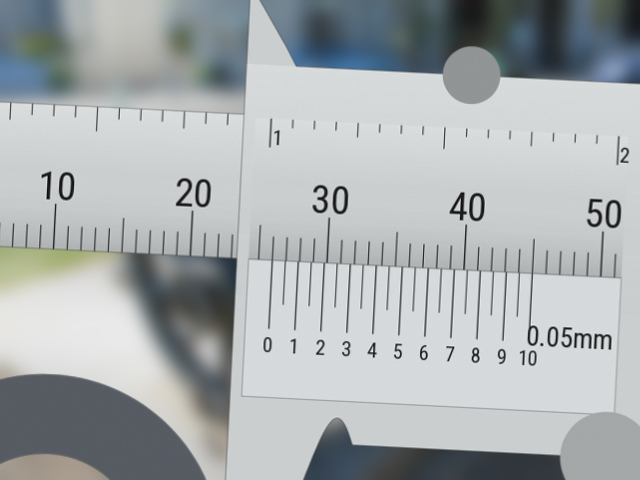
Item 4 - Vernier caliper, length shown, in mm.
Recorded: 26.0 mm
